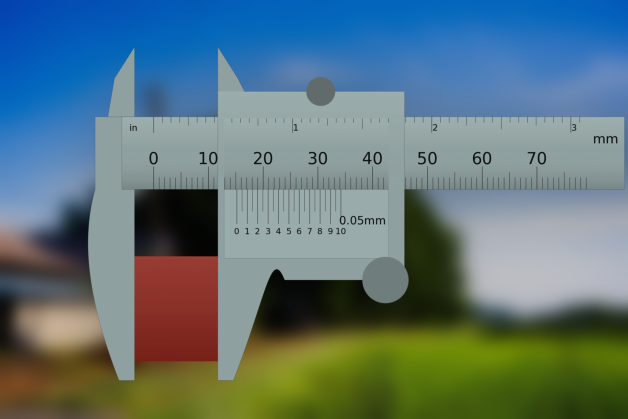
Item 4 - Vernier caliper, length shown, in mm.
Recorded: 15.2 mm
